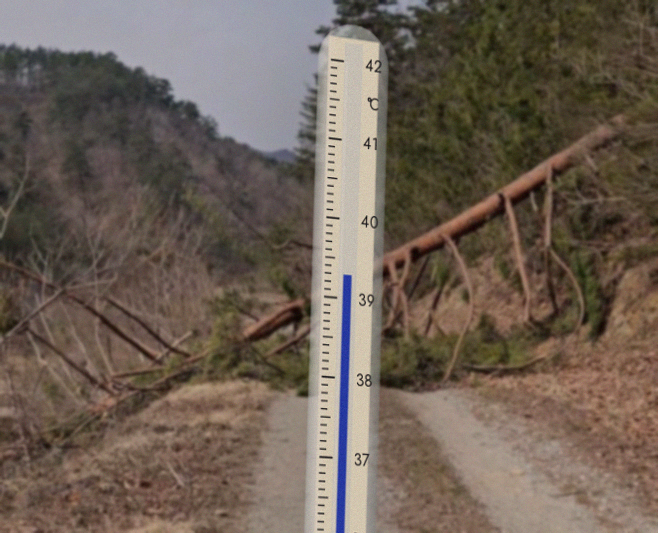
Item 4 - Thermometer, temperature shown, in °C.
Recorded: 39.3 °C
